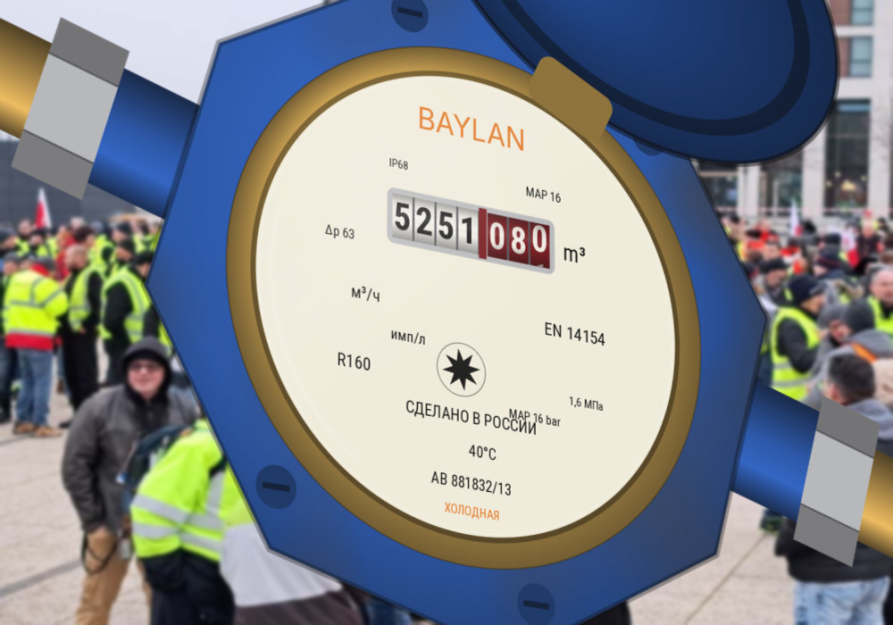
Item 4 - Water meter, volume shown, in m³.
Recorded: 5251.080 m³
